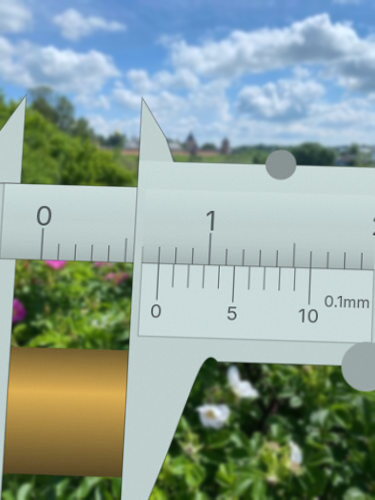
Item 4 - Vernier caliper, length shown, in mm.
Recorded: 7.0 mm
